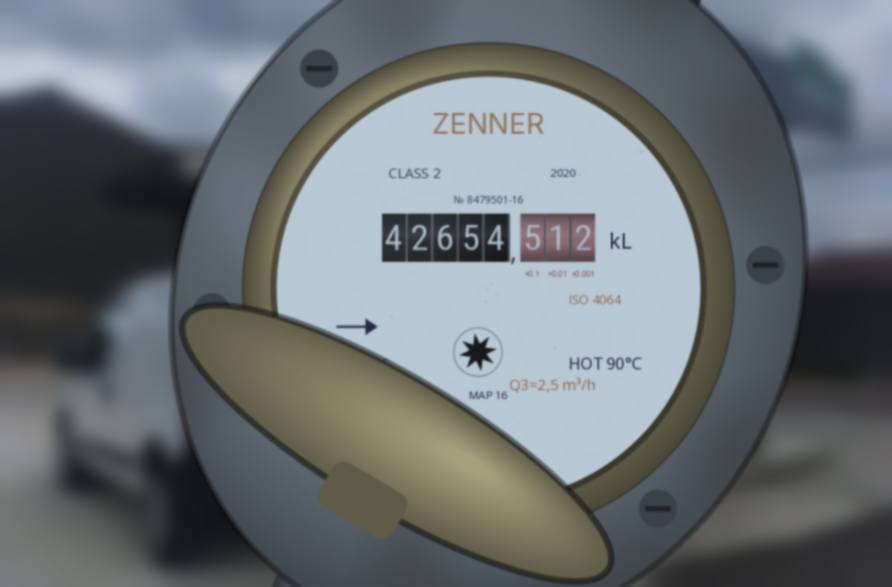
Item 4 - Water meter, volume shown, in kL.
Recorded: 42654.512 kL
